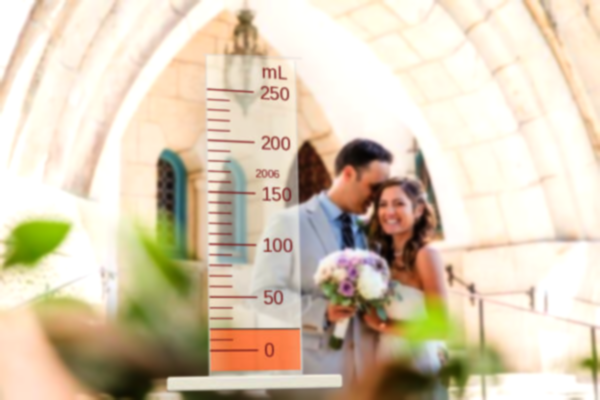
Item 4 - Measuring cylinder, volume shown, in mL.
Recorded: 20 mL
